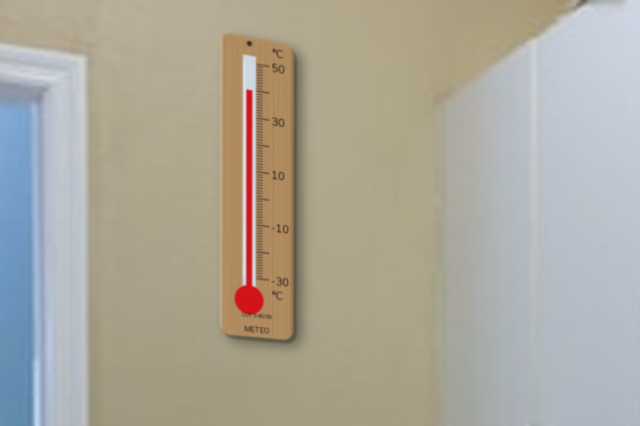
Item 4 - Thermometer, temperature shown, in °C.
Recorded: 40 °C
